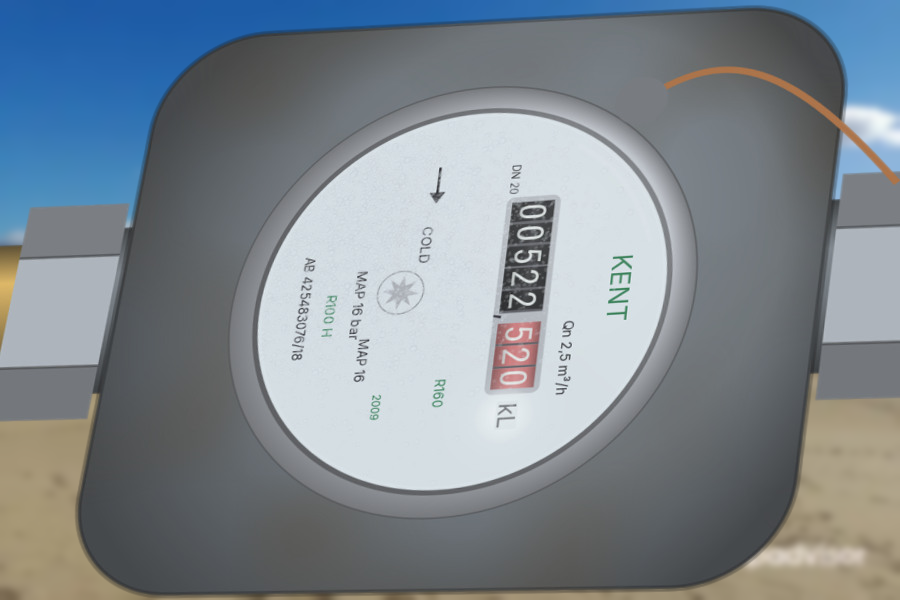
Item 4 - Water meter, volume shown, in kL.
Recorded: 522.520 kL
